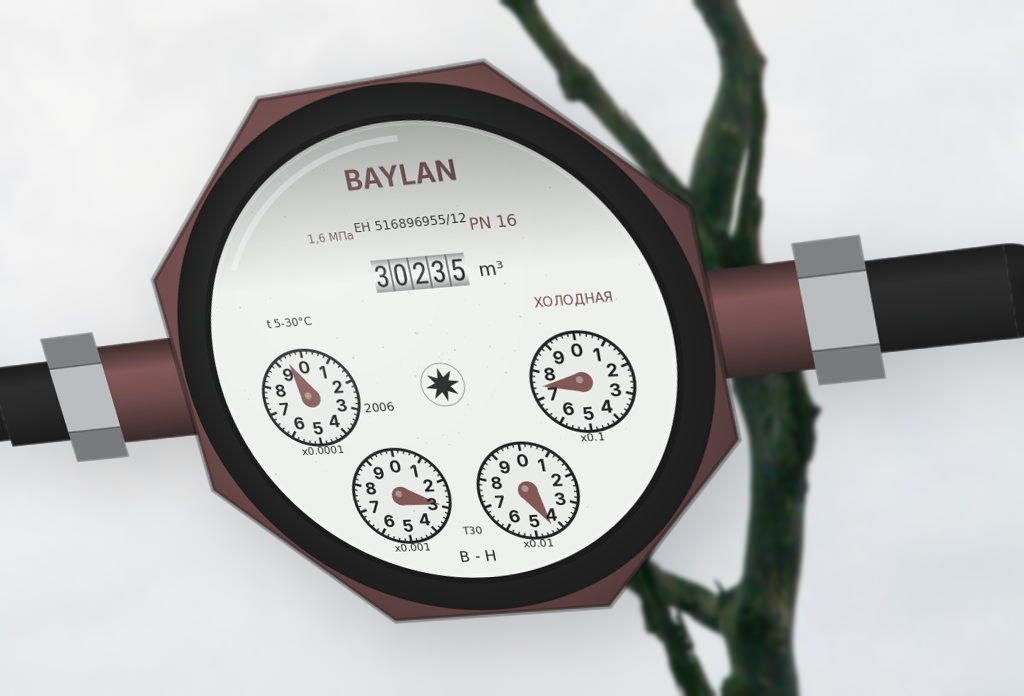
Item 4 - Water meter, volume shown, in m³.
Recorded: 30235.7429 m³
